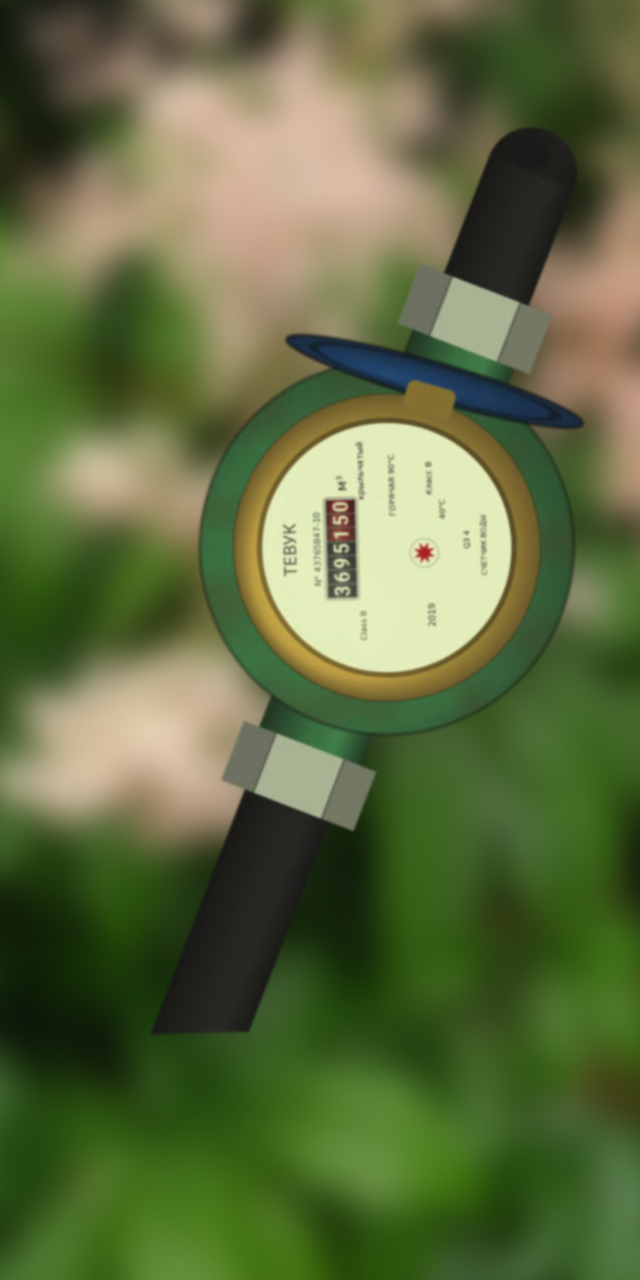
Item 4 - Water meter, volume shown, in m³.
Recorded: 3695.150 m³
